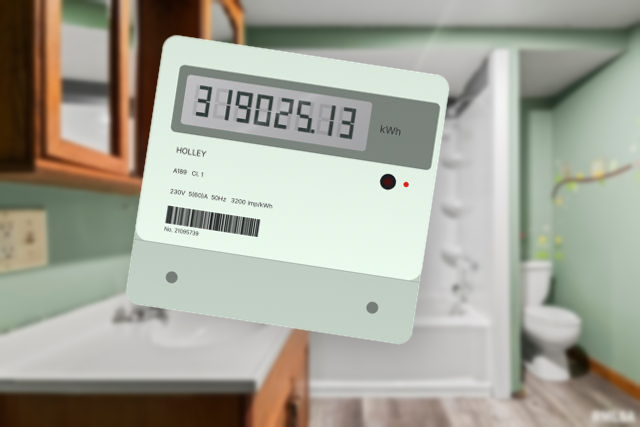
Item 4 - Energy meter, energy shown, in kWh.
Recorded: 319025.13 kWh
